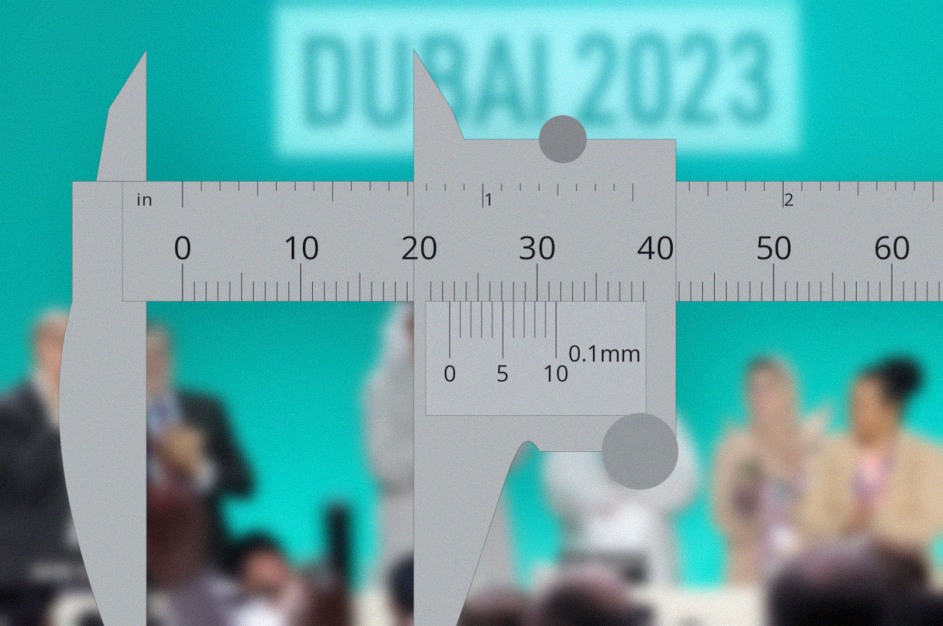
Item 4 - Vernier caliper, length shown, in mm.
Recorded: 22.6 mm
